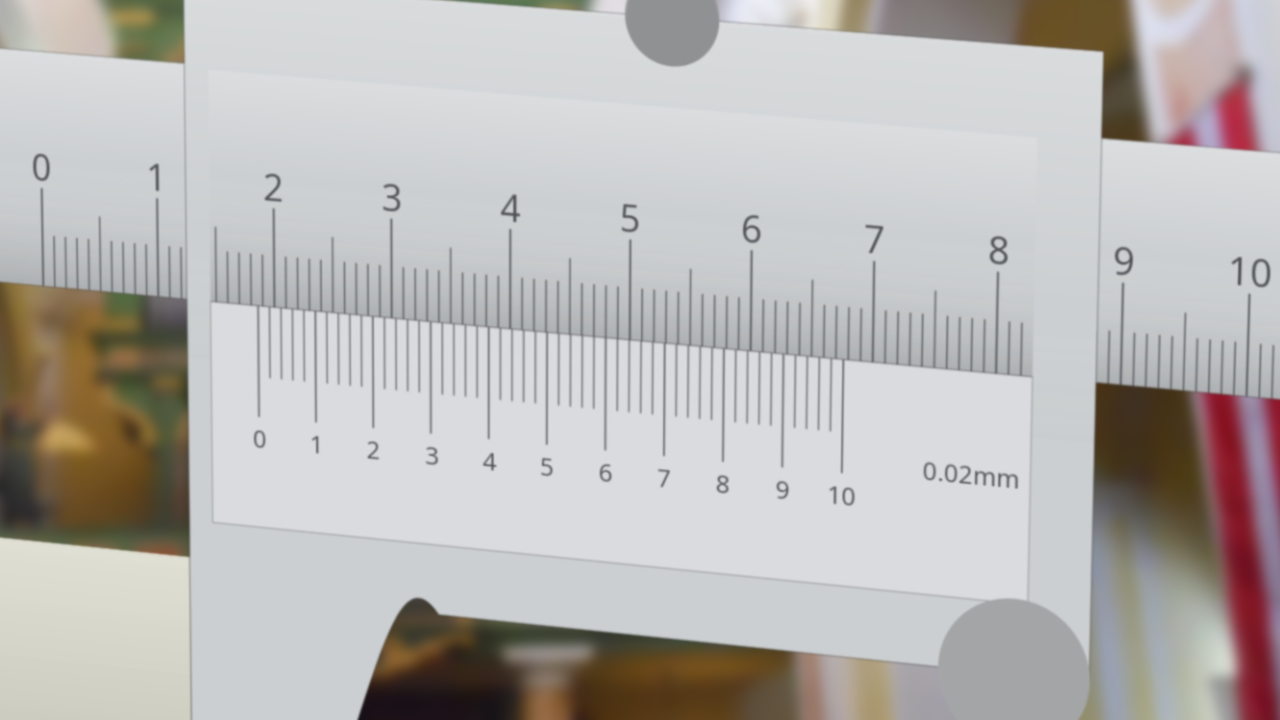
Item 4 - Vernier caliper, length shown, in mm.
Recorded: 18.6 mm
